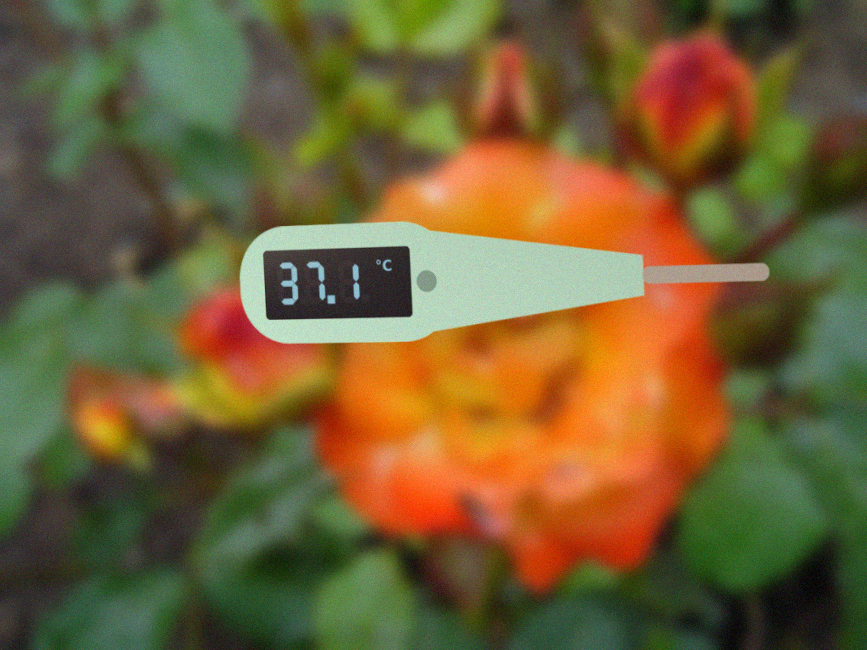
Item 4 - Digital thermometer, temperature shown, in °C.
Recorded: 37.1 °C
